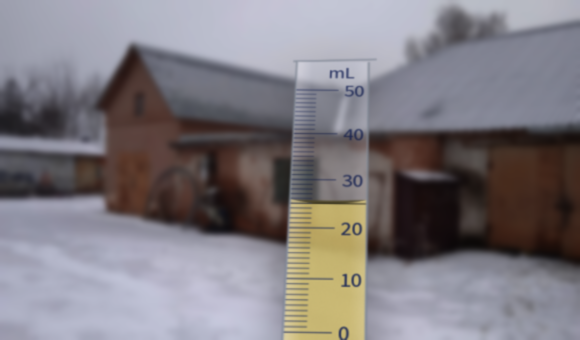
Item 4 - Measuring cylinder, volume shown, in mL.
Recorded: 25 mL
